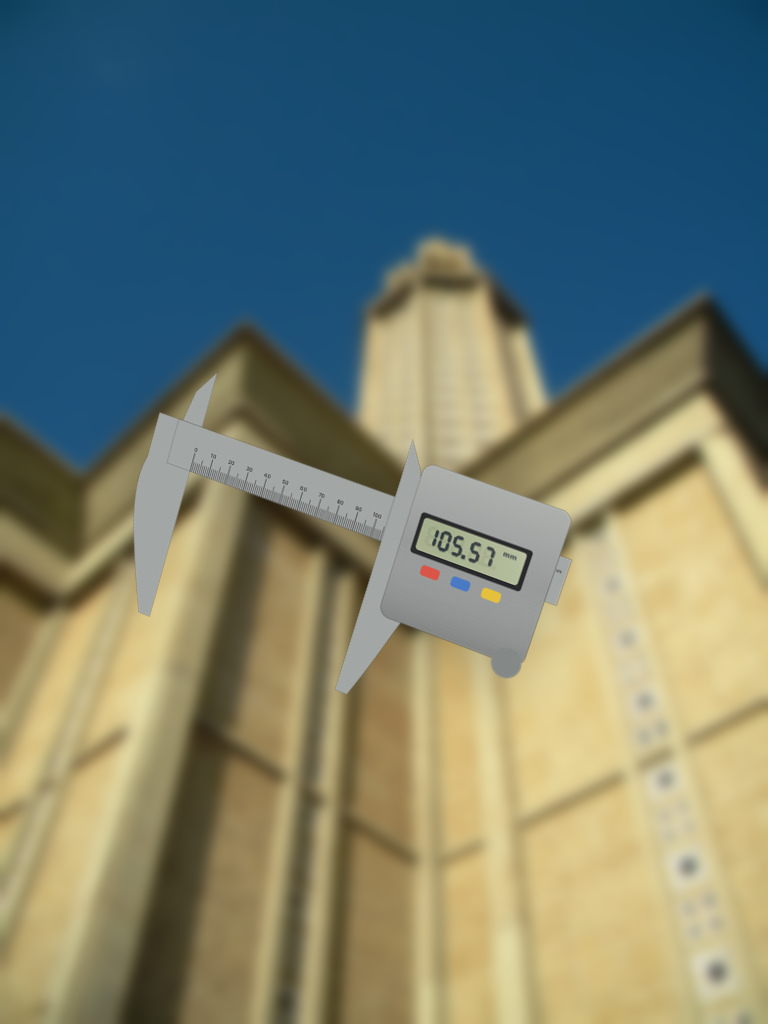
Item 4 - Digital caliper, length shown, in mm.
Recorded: 105.57 mm
